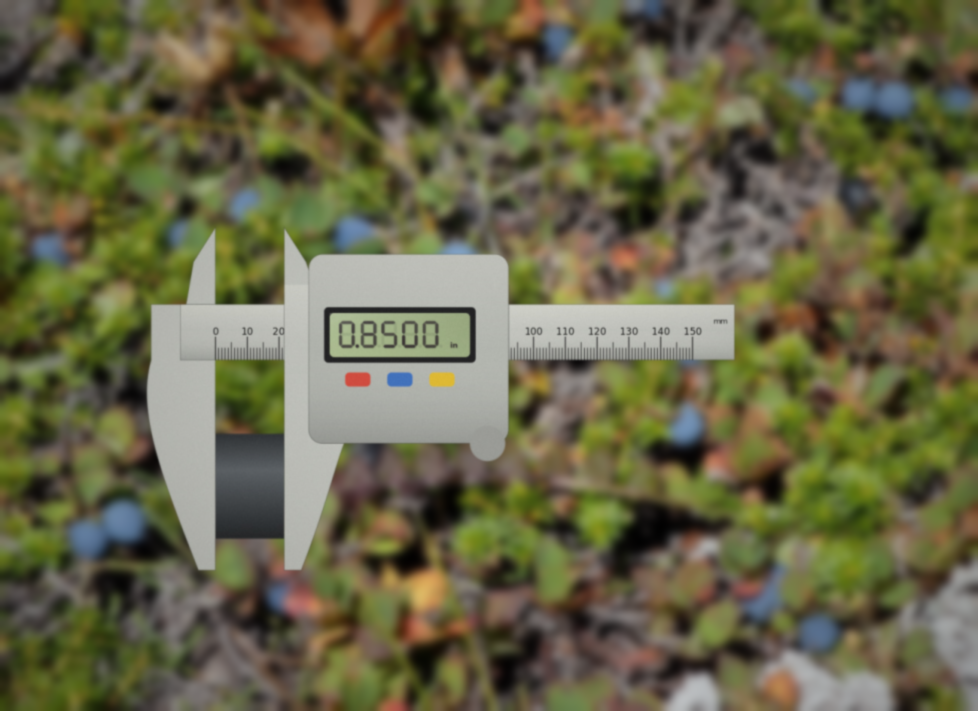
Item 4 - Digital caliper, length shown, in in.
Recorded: 0.8500 in
